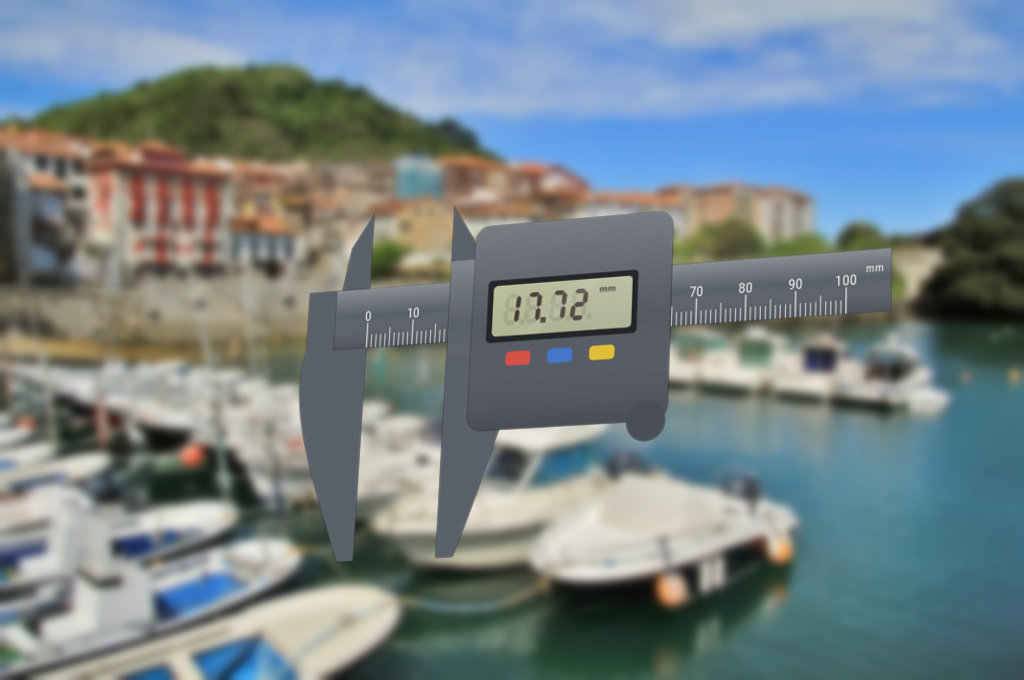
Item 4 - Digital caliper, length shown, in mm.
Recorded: 17.72 mm
